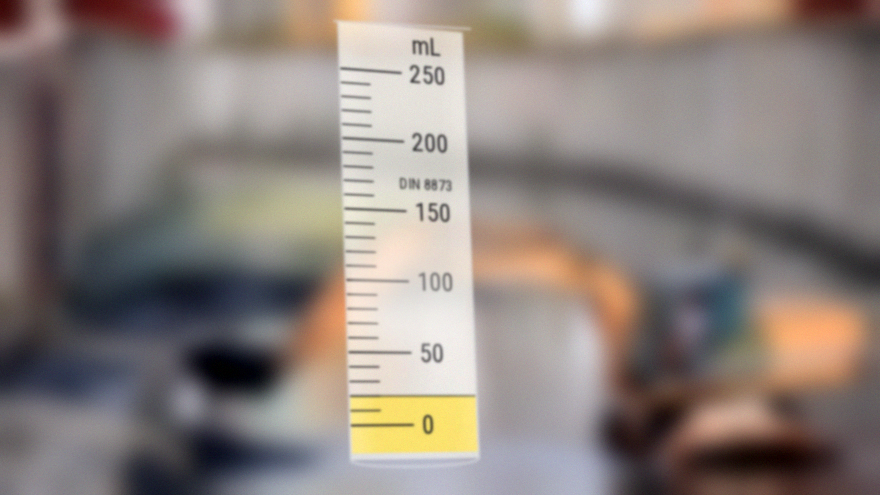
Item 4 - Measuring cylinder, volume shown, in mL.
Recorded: 20 mL
